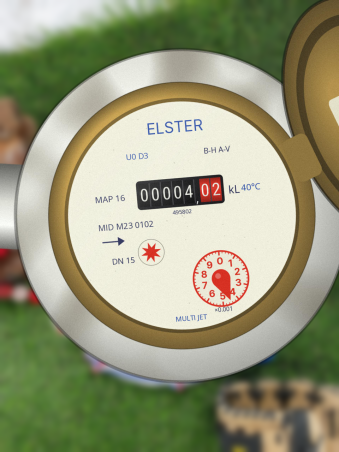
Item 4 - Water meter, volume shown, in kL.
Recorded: 4.024 kL
